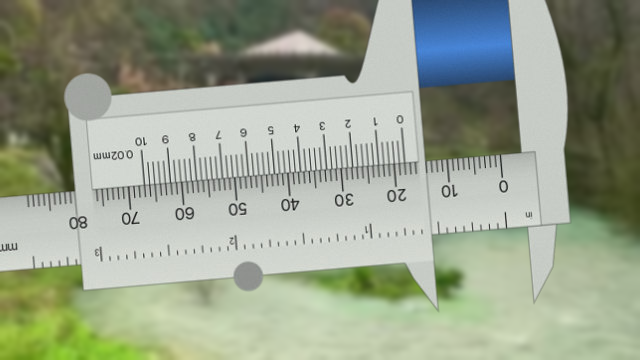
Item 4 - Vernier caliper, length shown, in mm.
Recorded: 18.0 mm
